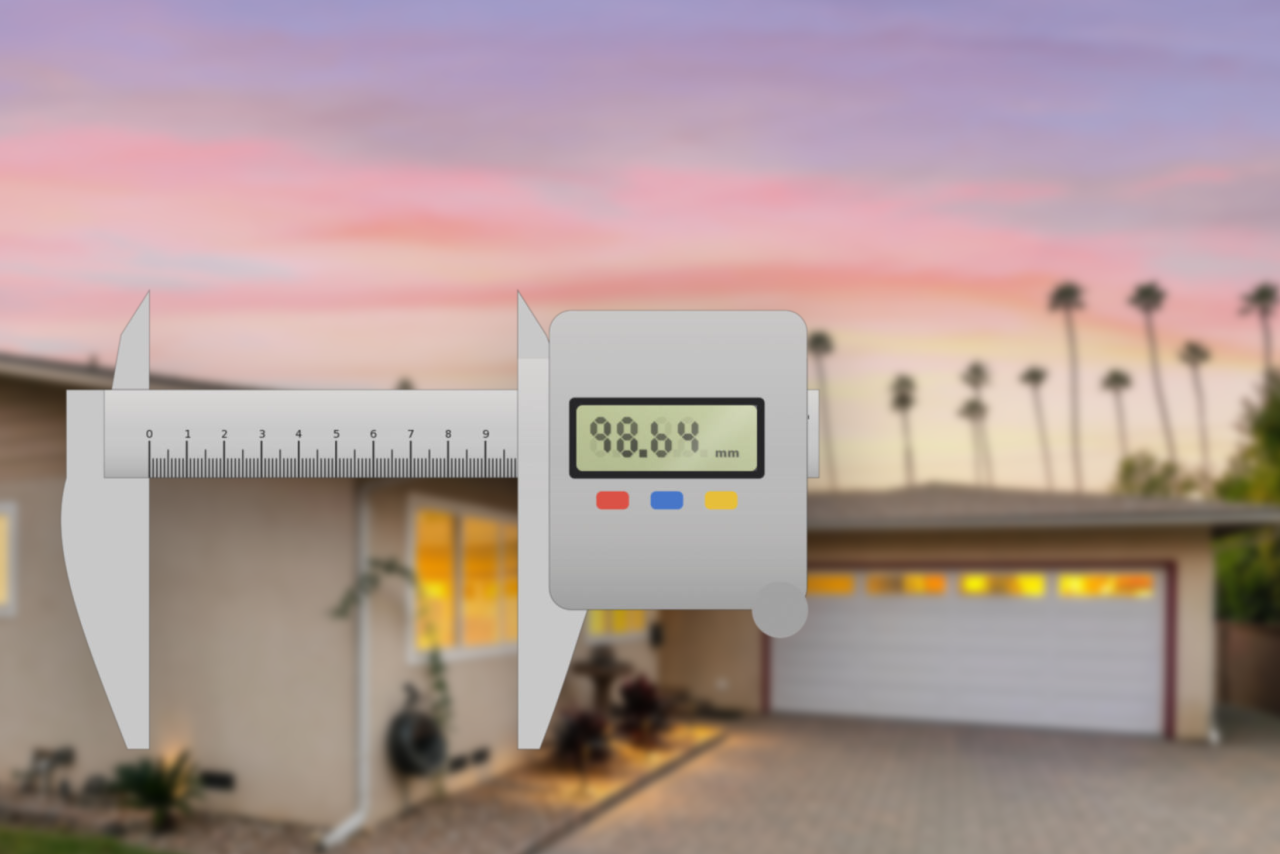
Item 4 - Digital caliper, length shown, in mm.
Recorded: 98.64 mm
